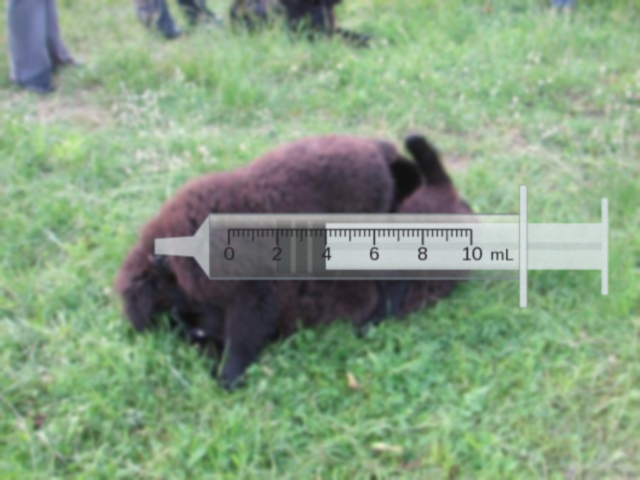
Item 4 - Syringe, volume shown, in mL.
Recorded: 2 mL
